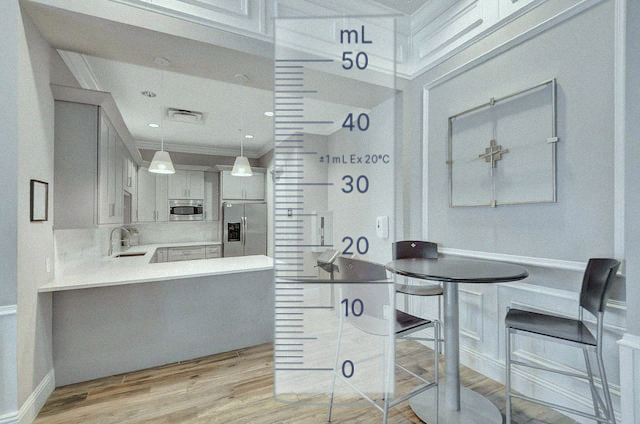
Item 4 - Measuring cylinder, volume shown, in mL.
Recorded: 14 mL
